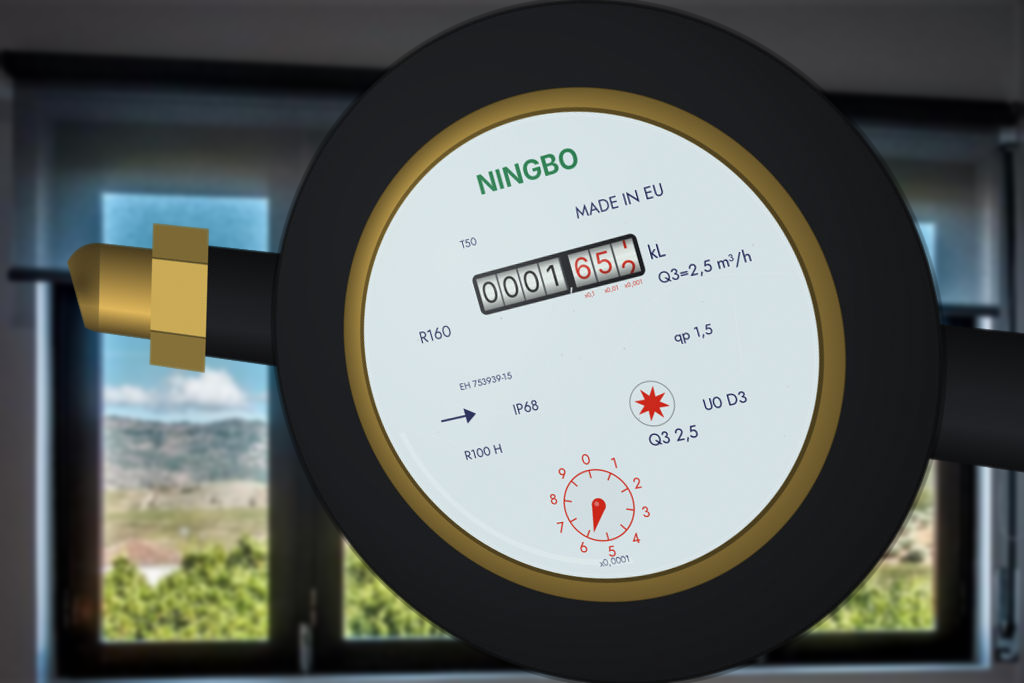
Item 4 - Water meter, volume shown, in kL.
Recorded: 1.6515 kL
